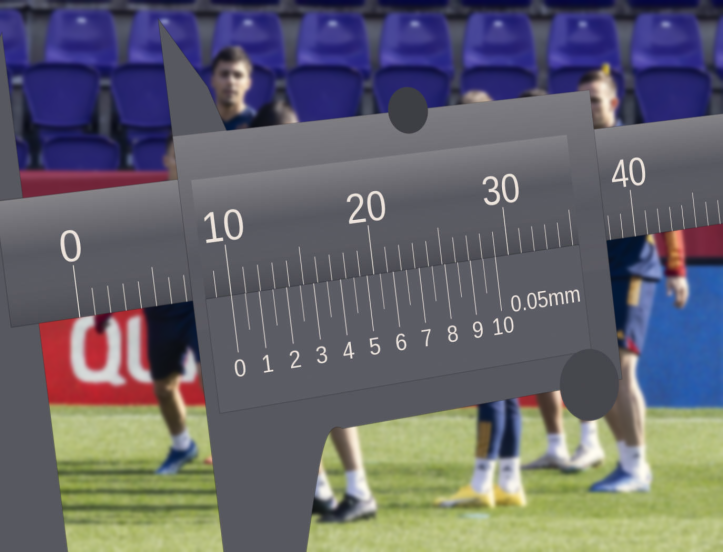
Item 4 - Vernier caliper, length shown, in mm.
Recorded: 10.0 mm
